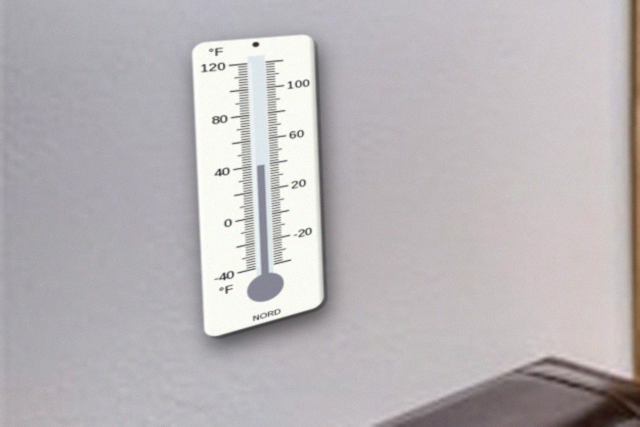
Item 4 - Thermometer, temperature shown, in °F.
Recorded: 40 °F
